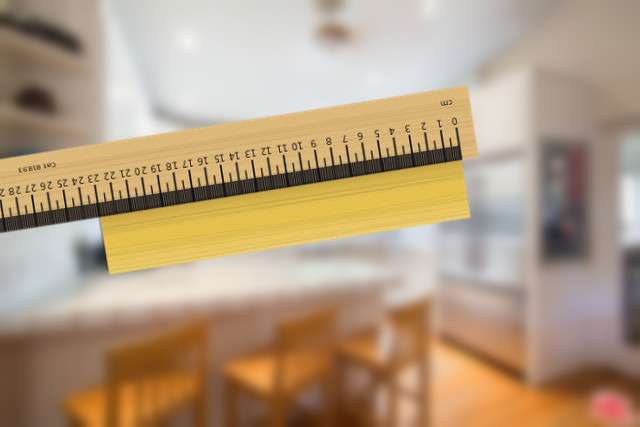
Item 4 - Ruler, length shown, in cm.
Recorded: 23 cm
